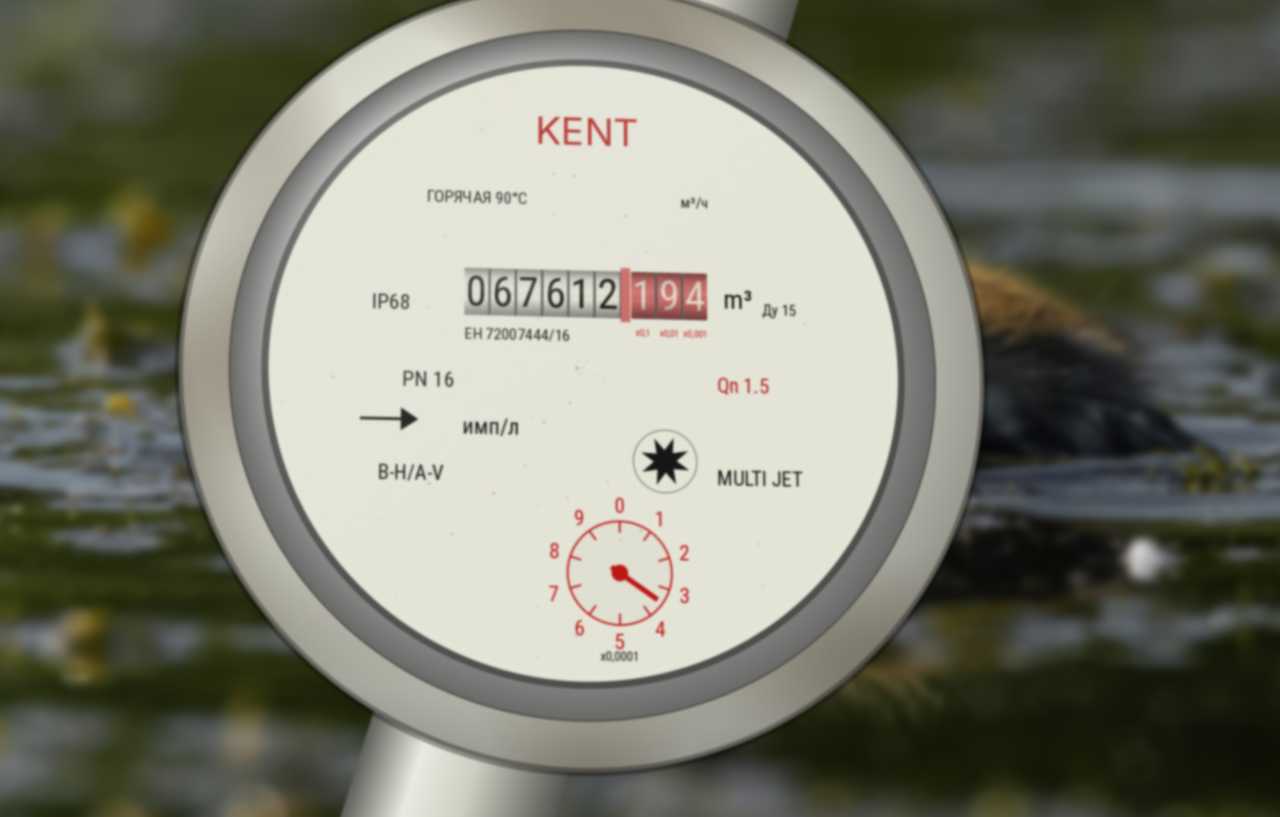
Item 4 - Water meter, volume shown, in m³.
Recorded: 67612.1943 m³
